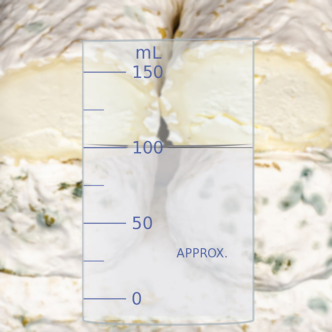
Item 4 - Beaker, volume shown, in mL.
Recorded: 100 mL
